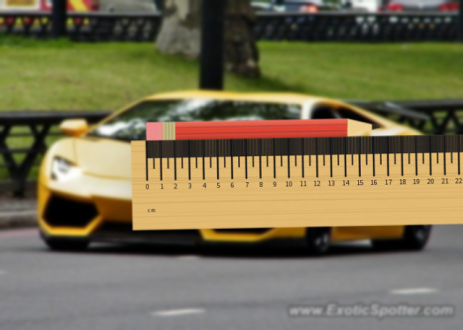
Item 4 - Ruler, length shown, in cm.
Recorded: 16.5 cm
